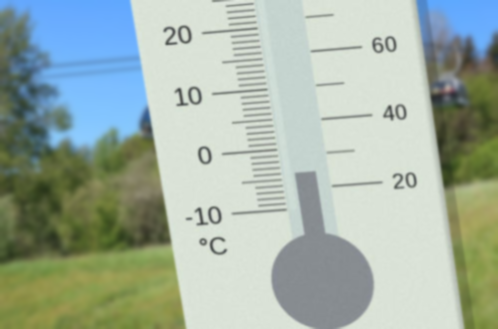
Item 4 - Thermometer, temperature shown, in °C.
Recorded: -4 °C
